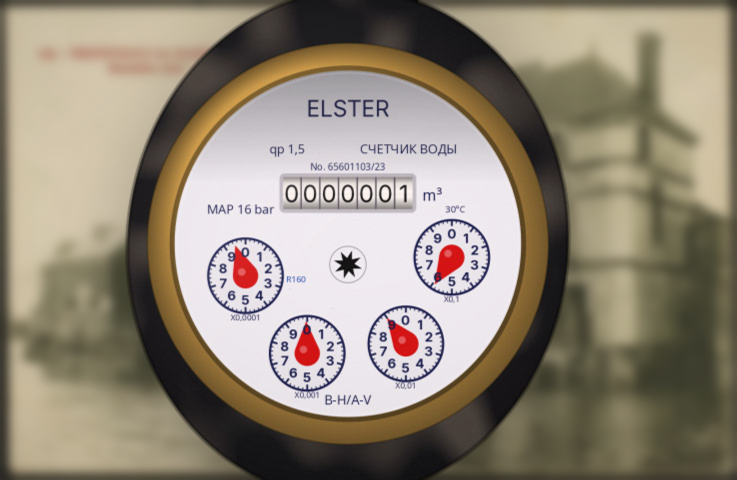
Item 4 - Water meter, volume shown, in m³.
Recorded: 1.5899 m³
